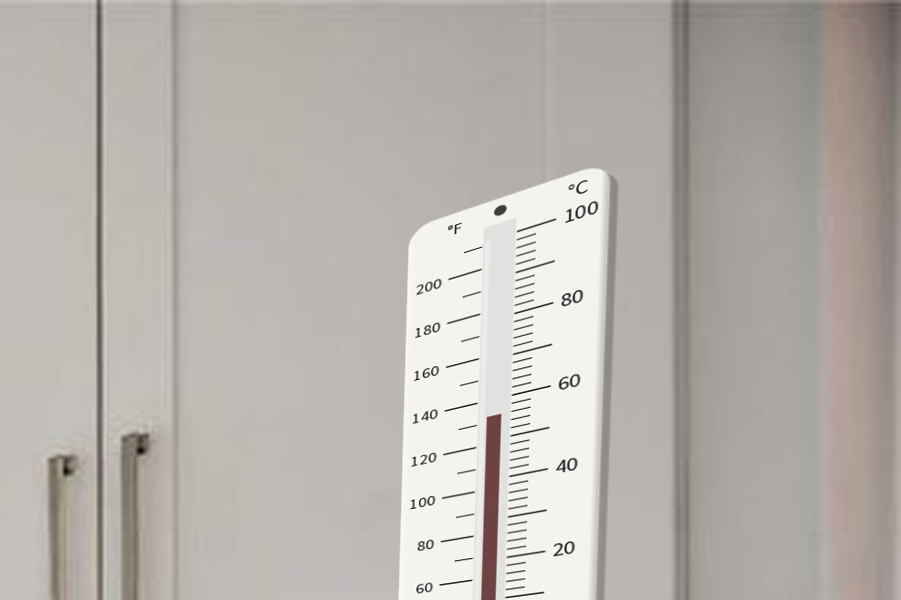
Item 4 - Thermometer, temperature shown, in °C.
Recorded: 56 °C
